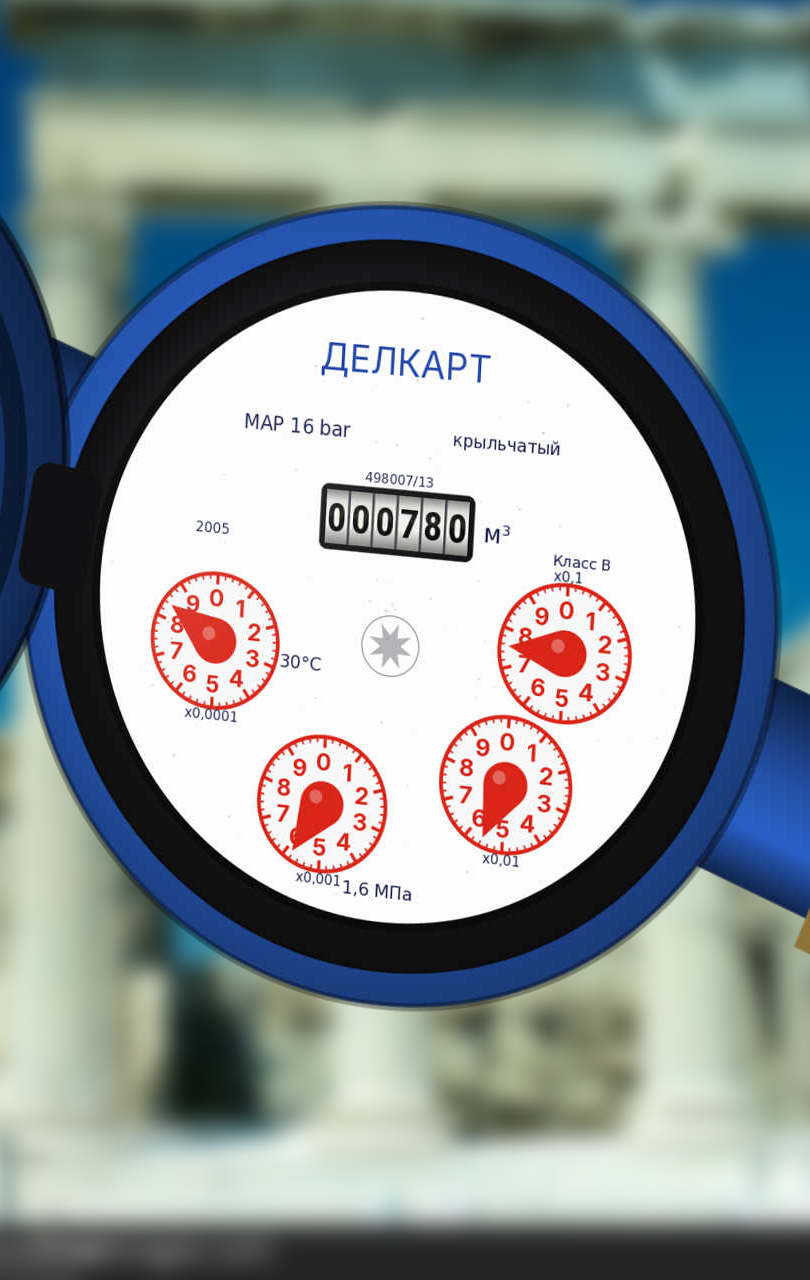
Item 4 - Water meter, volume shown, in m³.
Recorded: 780.7558 m³
